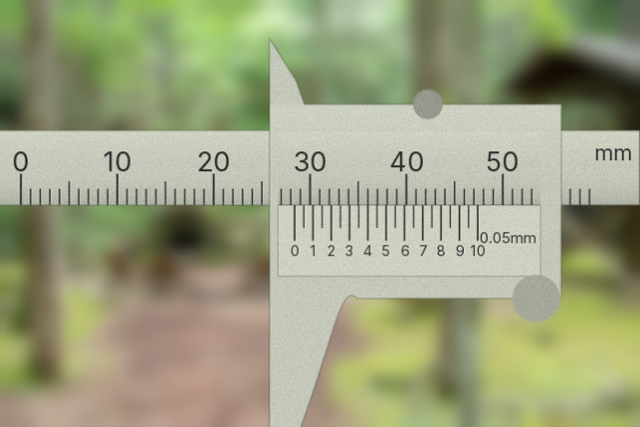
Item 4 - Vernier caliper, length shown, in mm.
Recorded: 28.4 mm
